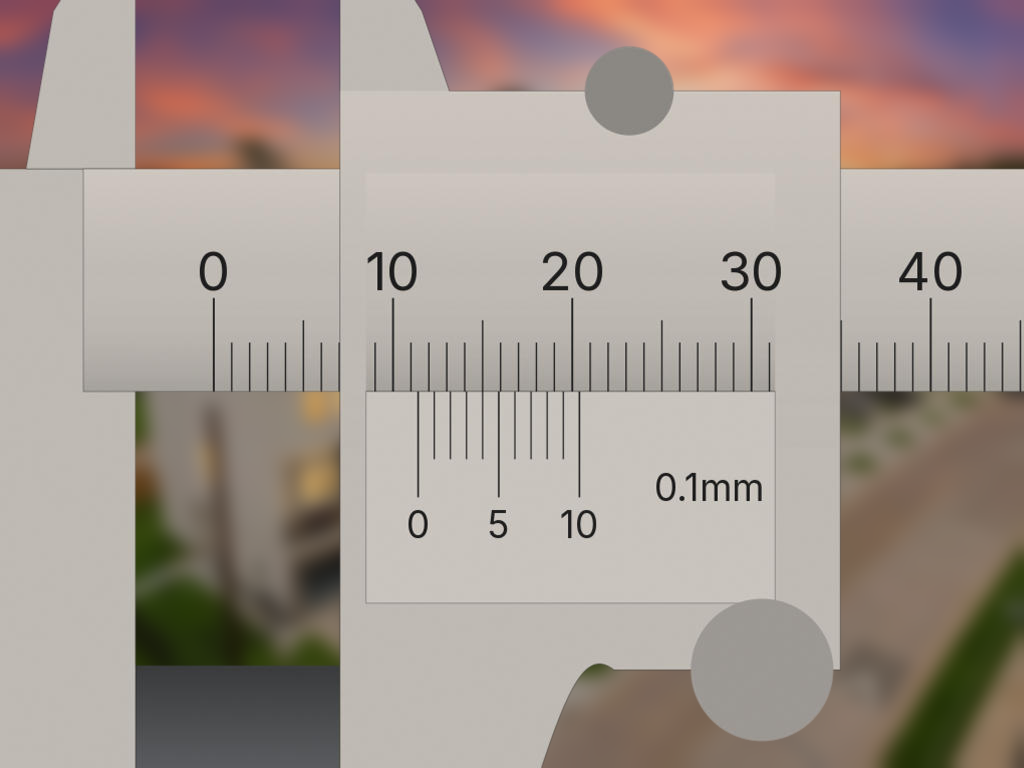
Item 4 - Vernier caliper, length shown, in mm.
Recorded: 11.4 mm
